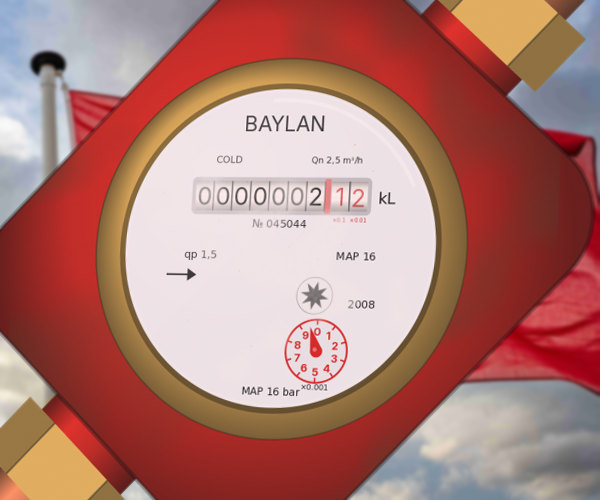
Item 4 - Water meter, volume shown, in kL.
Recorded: 2.119 kL
